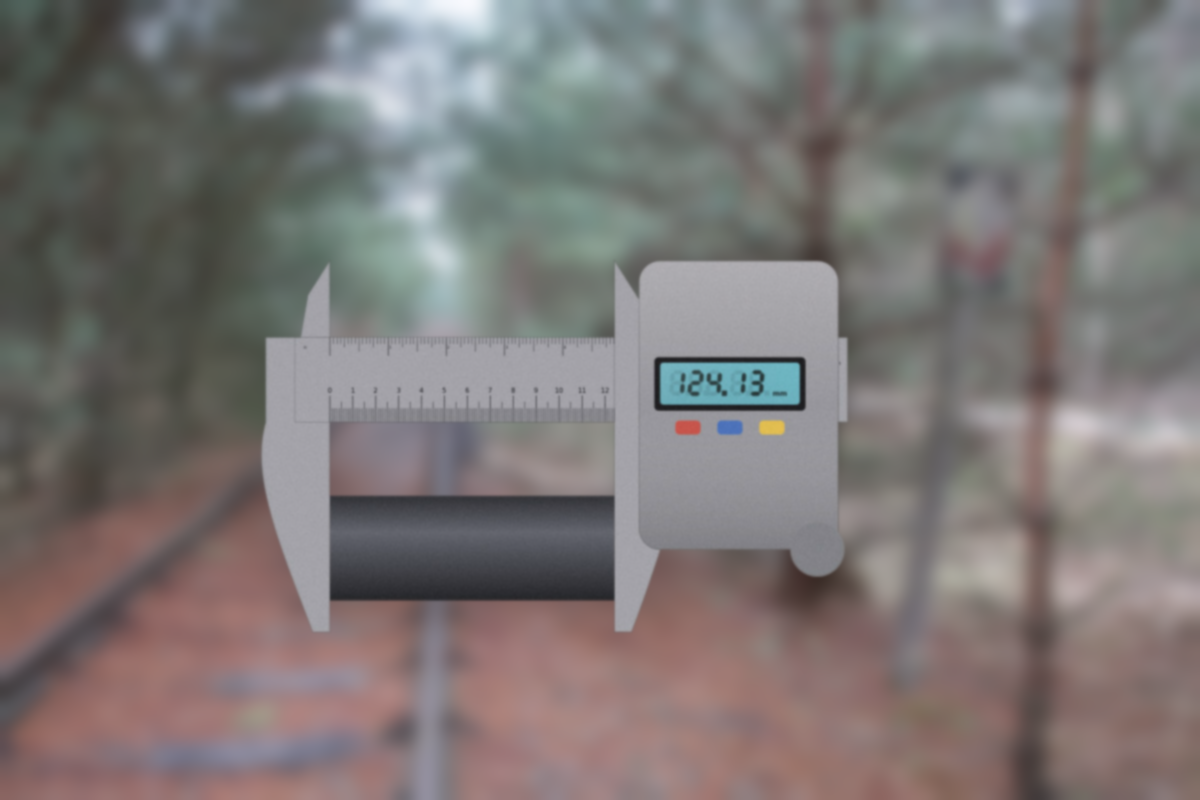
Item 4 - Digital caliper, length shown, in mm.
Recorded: 124.13 mm
